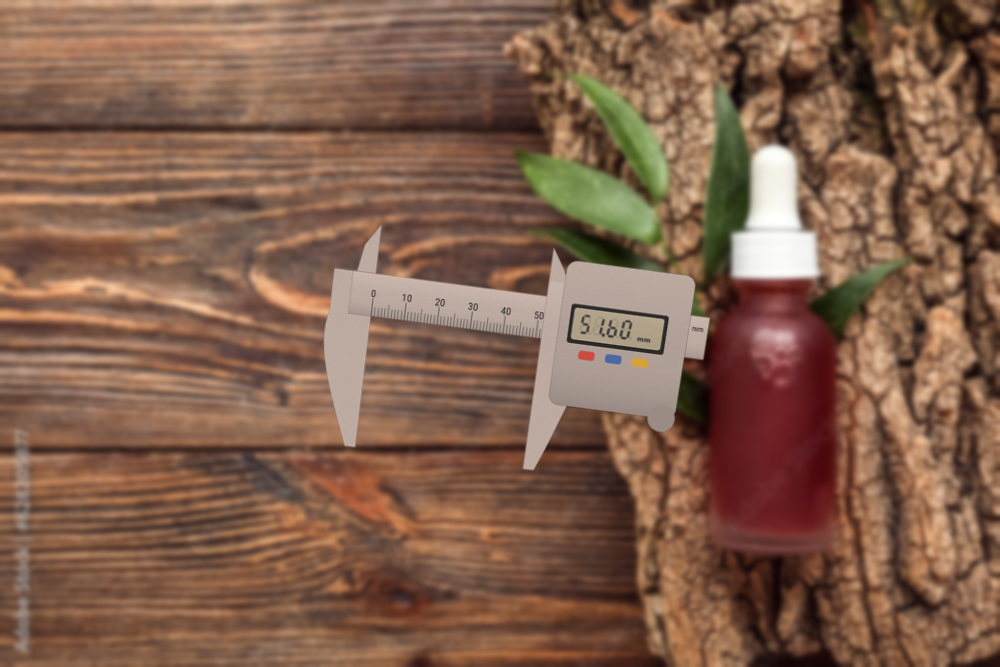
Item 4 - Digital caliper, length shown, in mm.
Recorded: 51.60 mm
